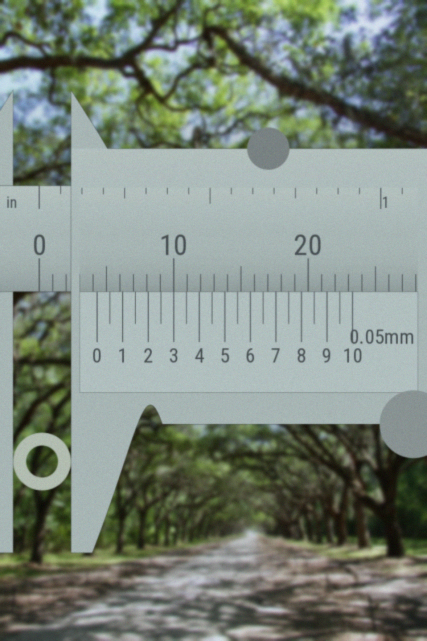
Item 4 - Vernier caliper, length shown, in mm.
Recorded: 4.3 mm
